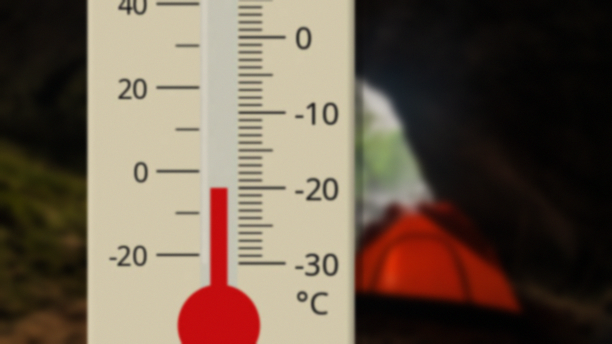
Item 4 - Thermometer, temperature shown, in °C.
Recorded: -20 °C
